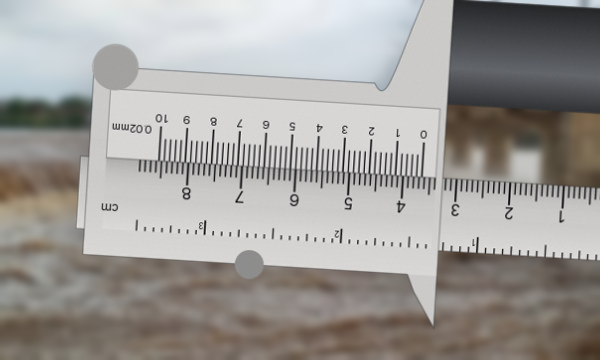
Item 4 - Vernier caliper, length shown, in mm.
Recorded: 36.5 mm
